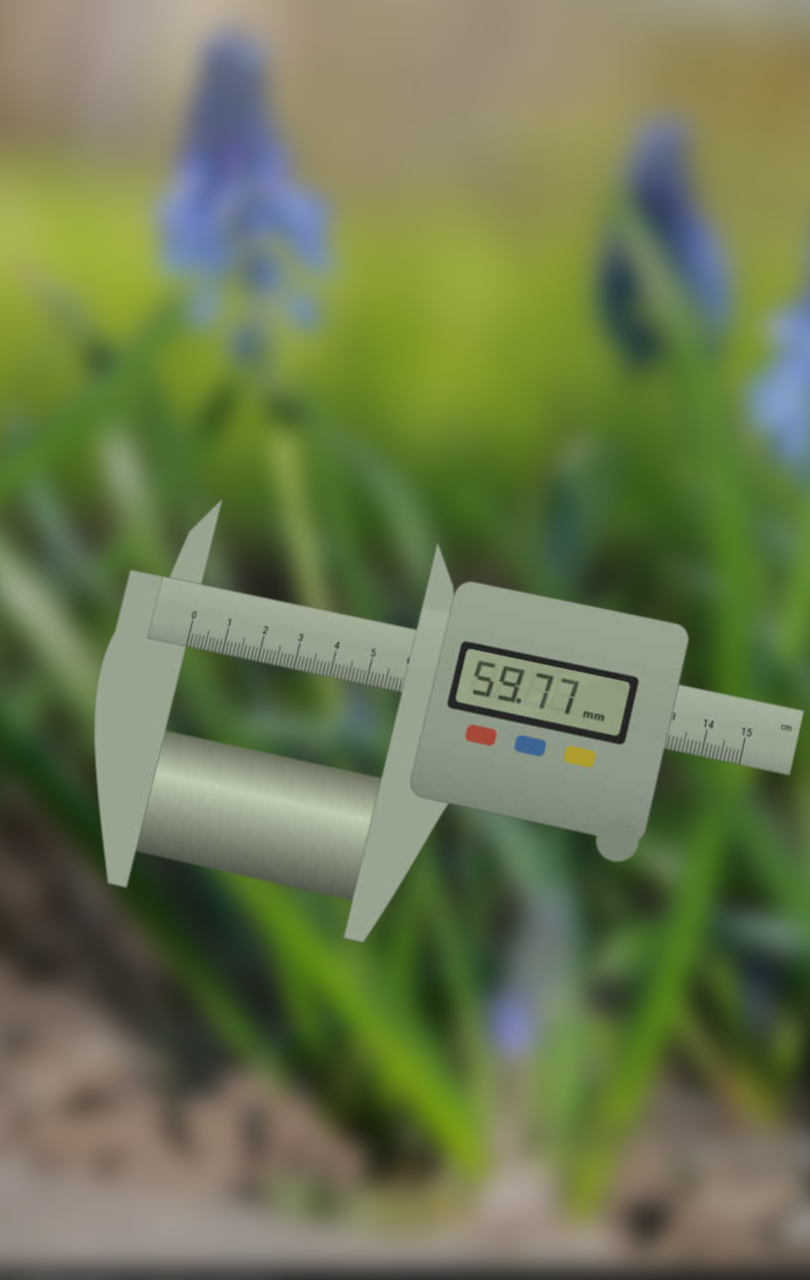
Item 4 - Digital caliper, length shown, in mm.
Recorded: 59.77 mm
